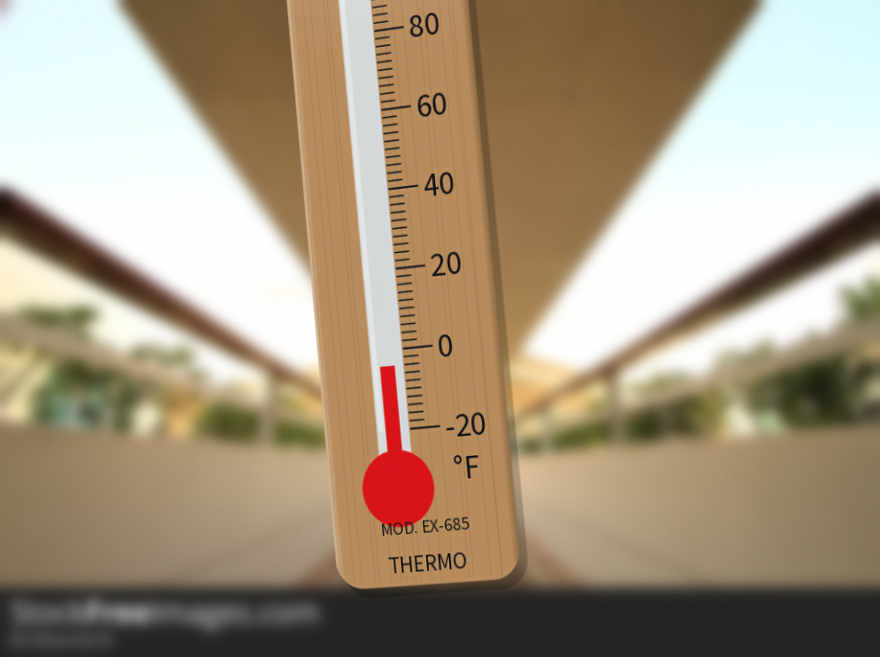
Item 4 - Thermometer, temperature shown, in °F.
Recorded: -4 °F
